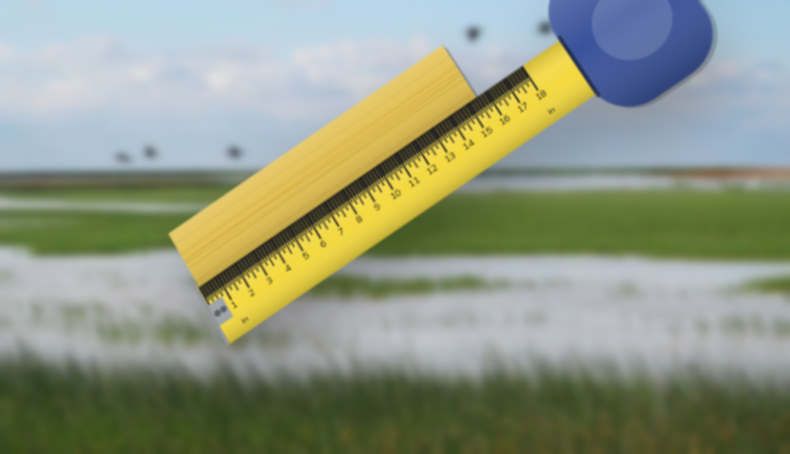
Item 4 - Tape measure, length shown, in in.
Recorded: 15.5 in
